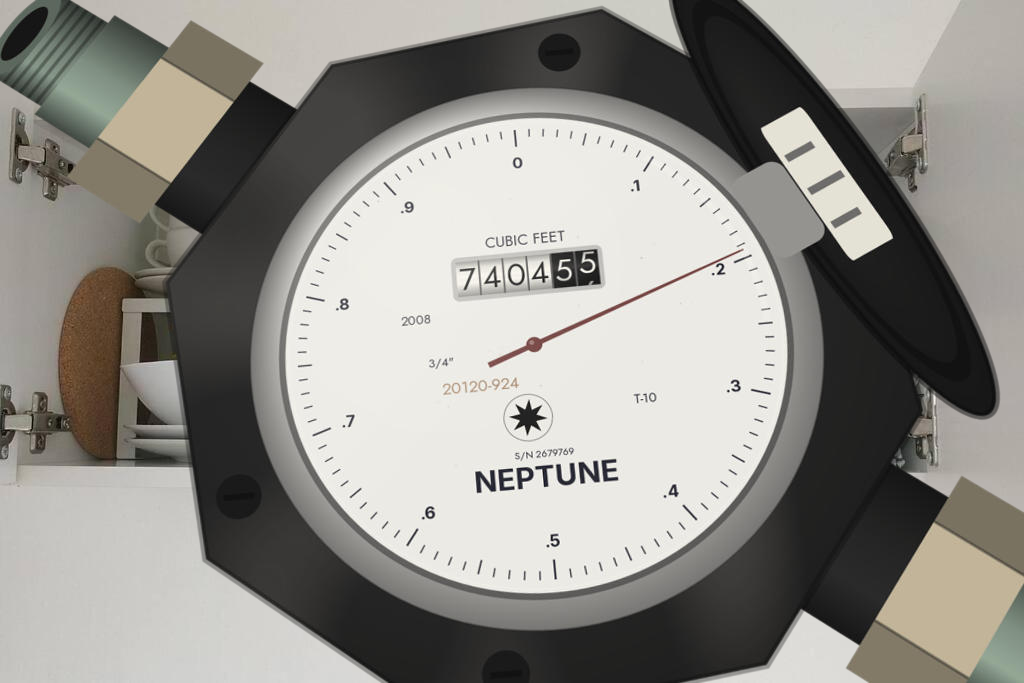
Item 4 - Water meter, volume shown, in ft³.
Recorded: 740455.19 ft³
